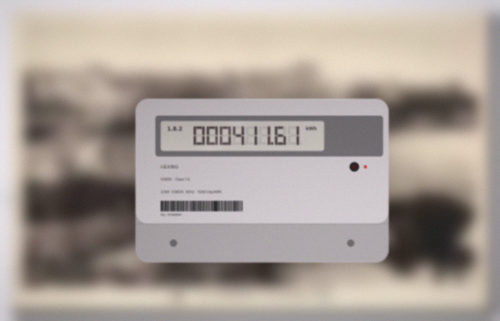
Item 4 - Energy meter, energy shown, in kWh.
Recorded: 411.61 kWh
